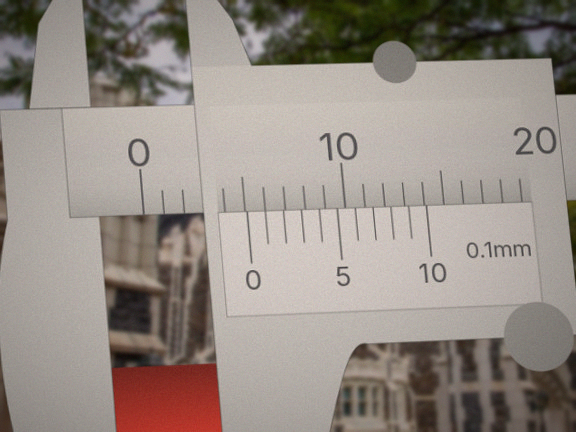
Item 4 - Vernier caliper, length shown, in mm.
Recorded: 5.1 mm
